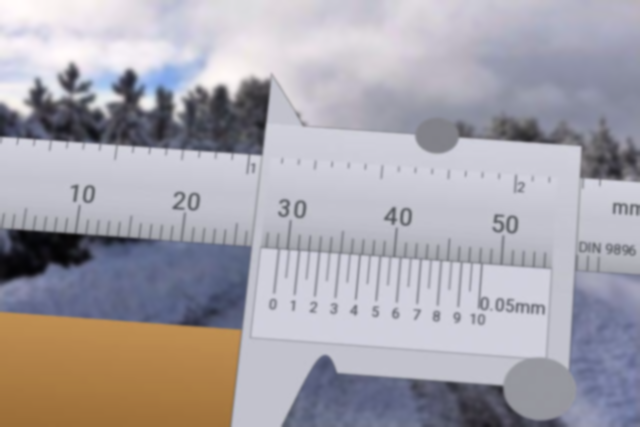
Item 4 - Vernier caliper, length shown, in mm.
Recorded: 29.2 mm
